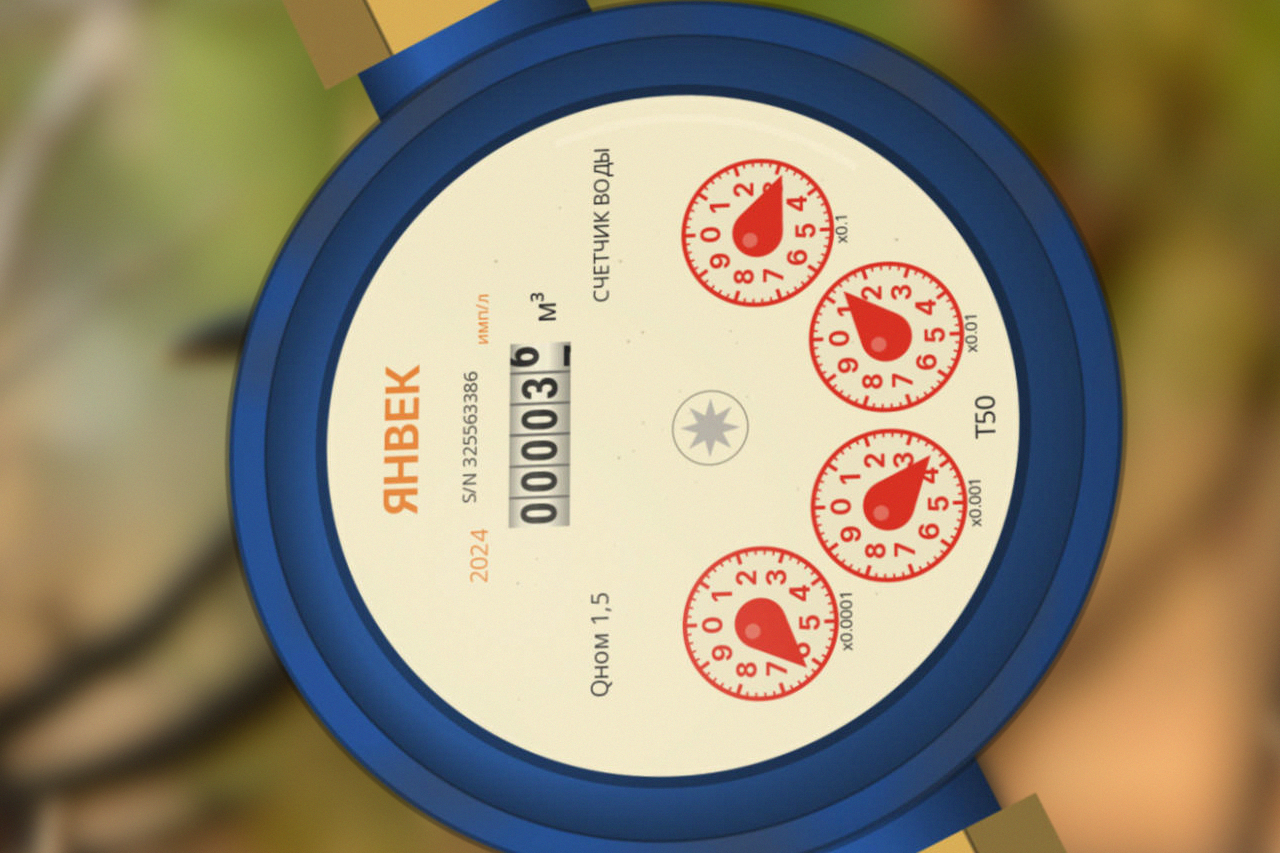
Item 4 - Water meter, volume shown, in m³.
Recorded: 36.3136 m³
